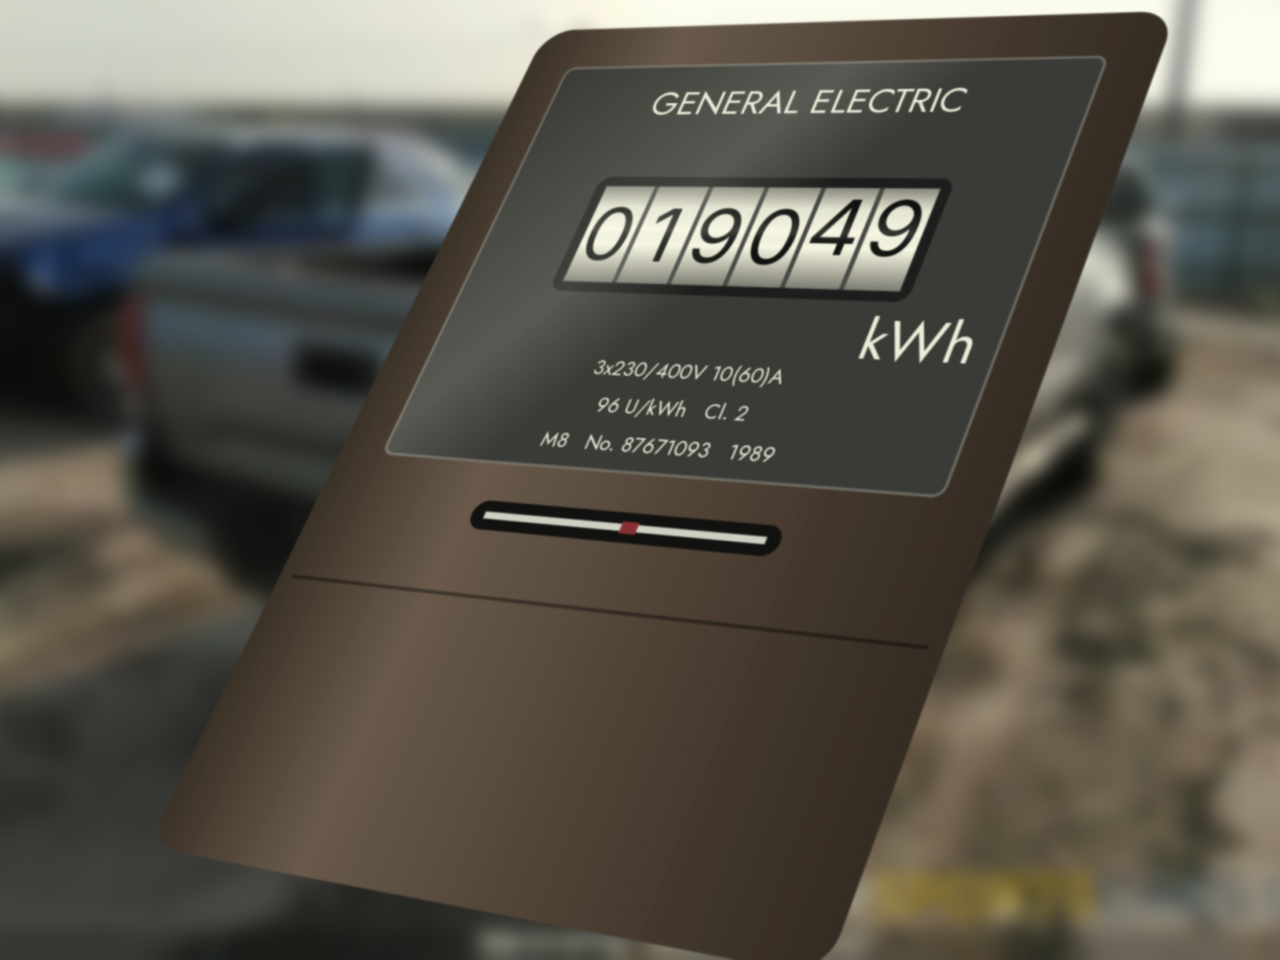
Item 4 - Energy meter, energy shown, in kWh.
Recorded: 19049 kWh
